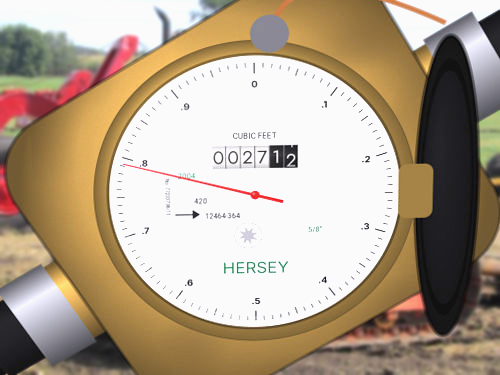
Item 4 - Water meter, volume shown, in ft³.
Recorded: 2711.79 ft³
